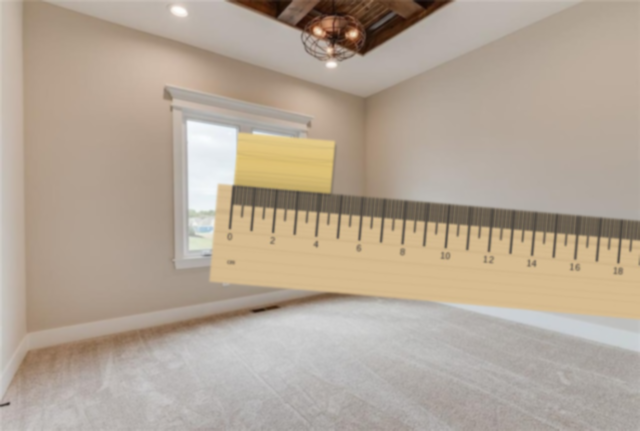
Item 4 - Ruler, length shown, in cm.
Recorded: 4.5 cm
